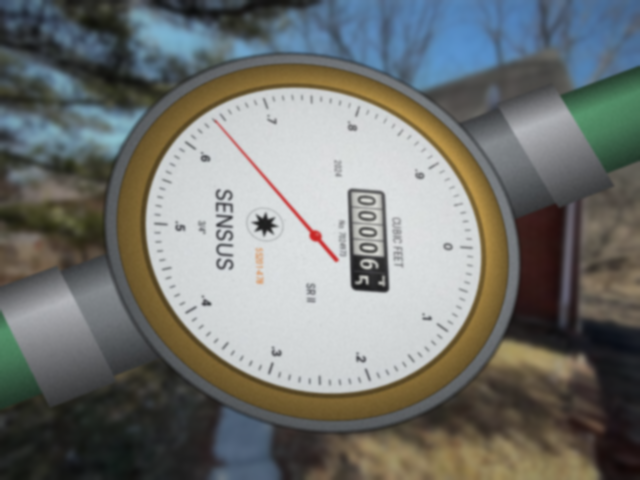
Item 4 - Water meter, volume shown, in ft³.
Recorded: 64.64 ft³
